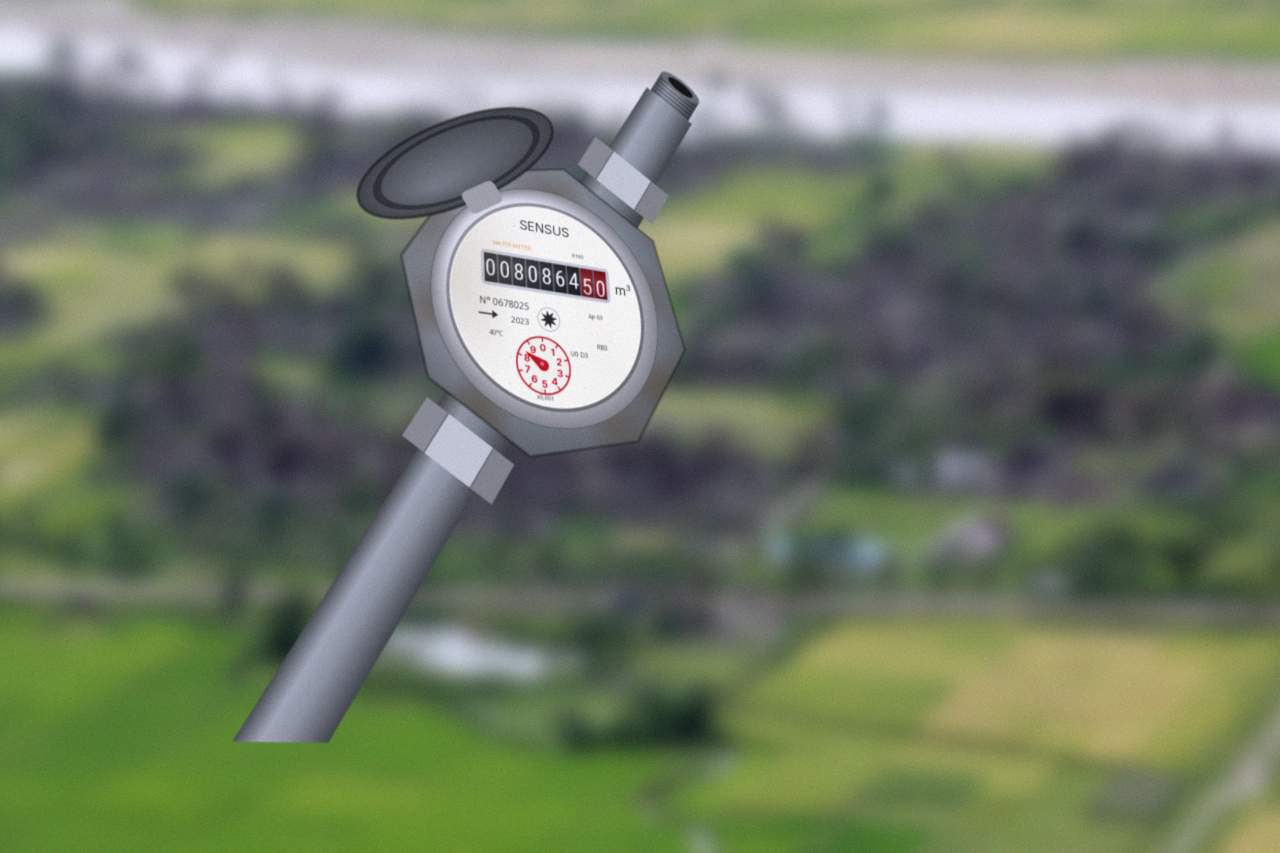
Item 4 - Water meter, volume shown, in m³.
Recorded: 80864.498 m³
